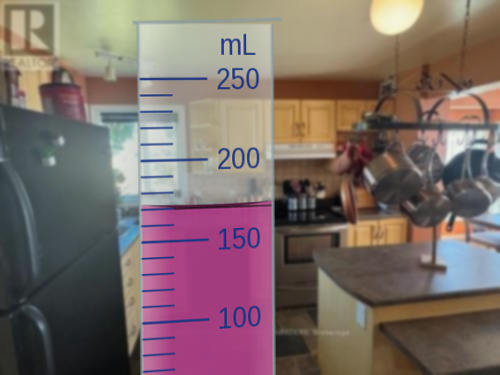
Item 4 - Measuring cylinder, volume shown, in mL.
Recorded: 170 mL
